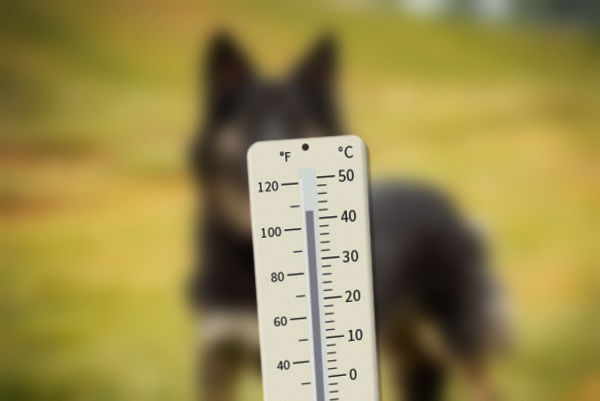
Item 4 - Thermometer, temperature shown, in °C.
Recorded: 42 °C
